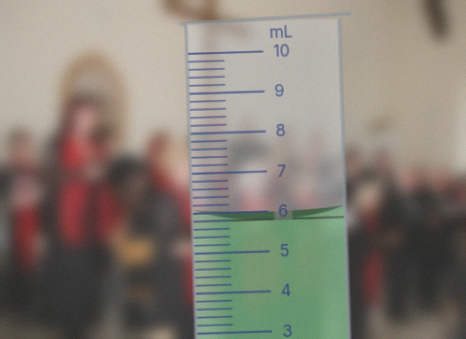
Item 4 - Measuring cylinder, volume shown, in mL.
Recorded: 5.8 mL
